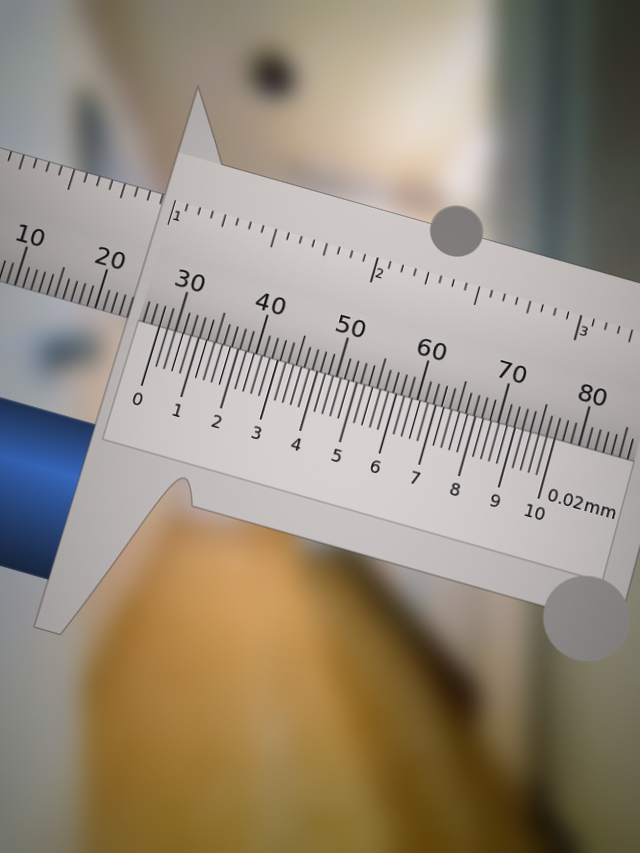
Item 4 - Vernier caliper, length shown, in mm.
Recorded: 28.0 mm
